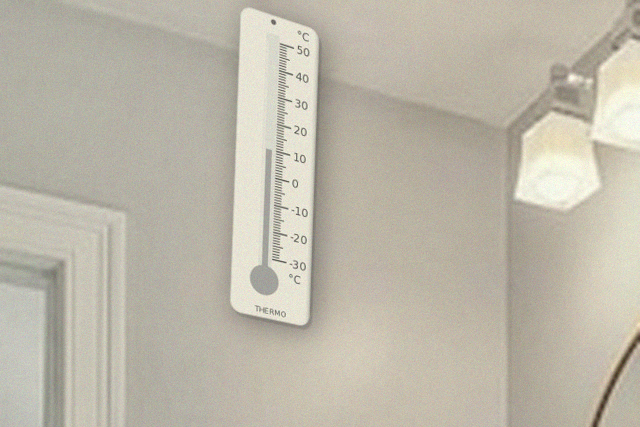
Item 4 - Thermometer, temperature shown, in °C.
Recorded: 10 °C
